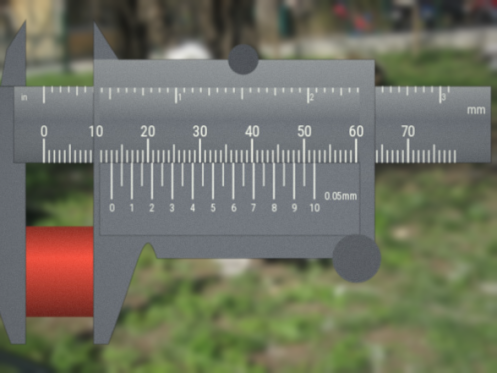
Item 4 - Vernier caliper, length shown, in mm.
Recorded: 13.0 mm
